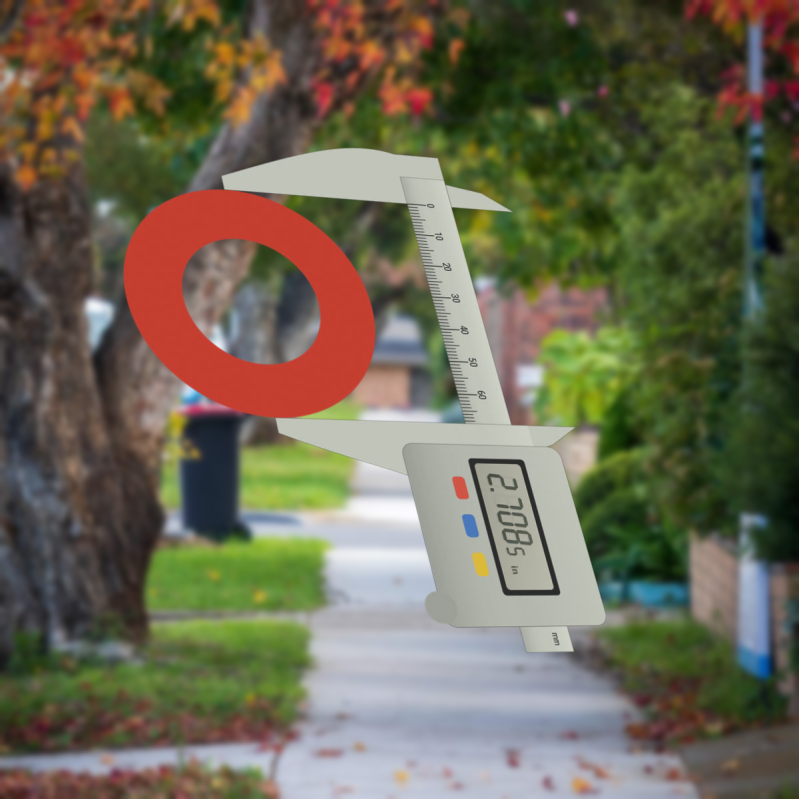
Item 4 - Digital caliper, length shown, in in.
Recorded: 2.7085 in
